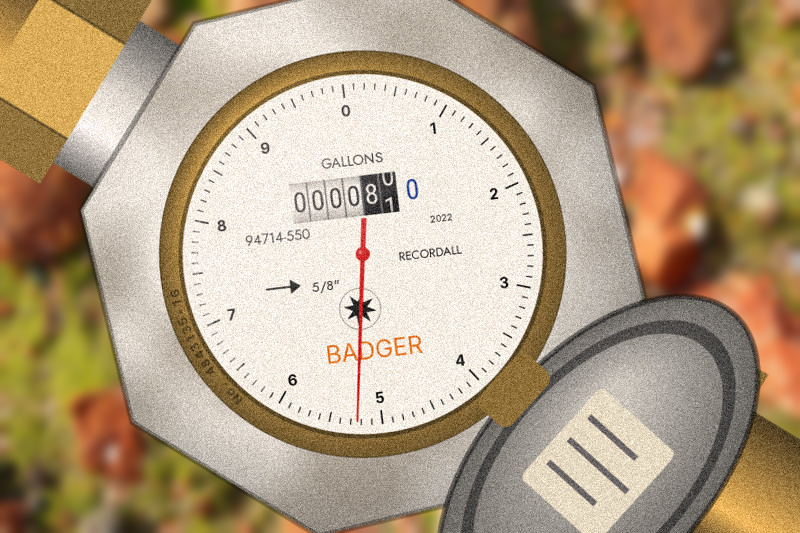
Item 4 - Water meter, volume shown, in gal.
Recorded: 805.2 gal
